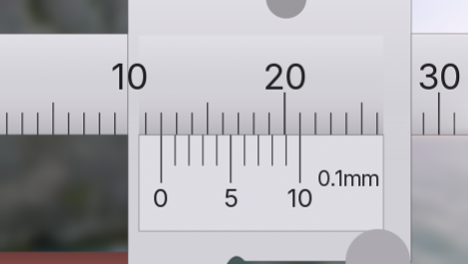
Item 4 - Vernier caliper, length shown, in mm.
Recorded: 12.0 mm
